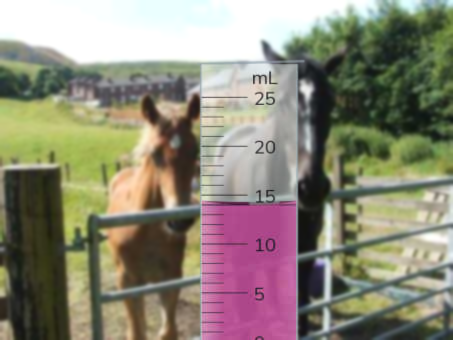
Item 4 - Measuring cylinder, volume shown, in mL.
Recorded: 14 mL
